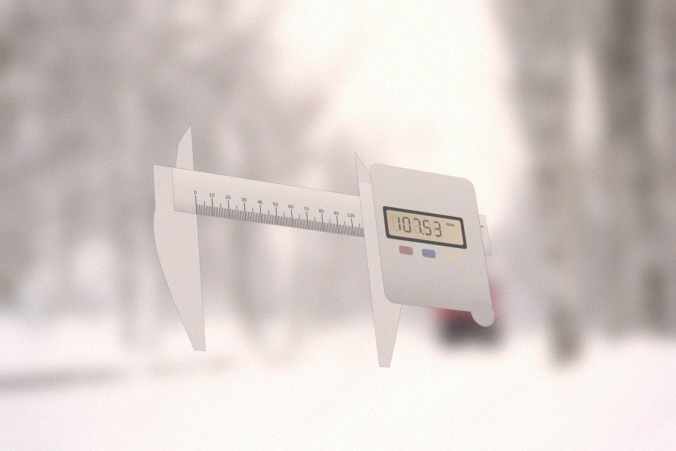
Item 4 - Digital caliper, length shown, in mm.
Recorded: 107.53 mm
